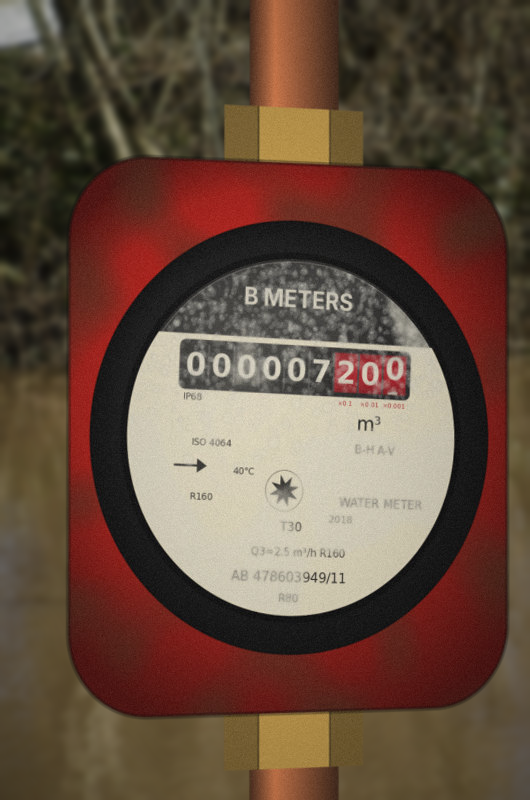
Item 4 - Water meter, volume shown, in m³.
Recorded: 7.200 m³
